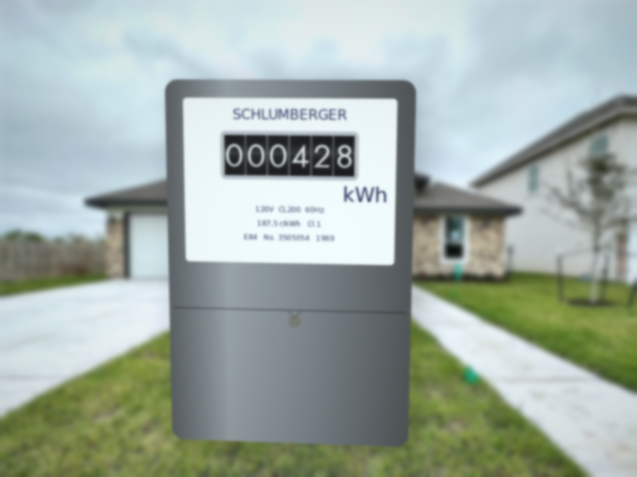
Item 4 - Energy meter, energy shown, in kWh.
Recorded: 428 kWh
